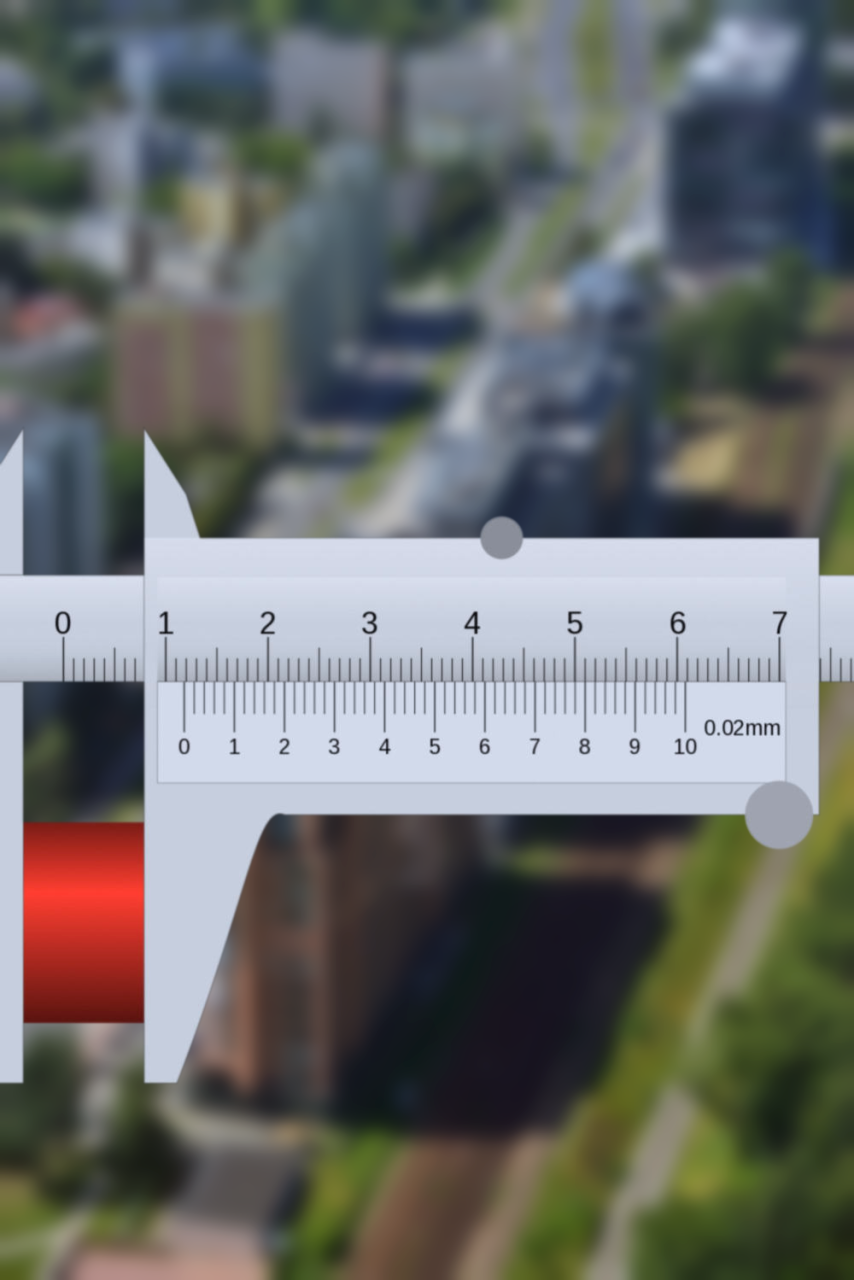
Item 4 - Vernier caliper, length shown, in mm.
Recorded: 11.8 mm
